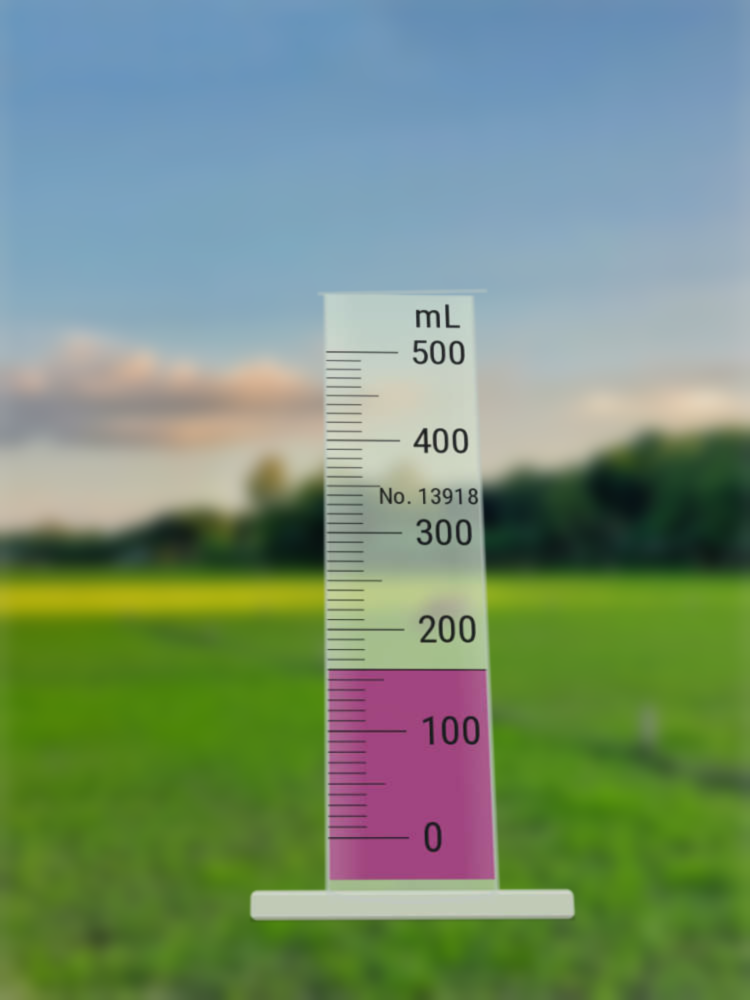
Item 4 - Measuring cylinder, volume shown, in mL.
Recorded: 160 mL
